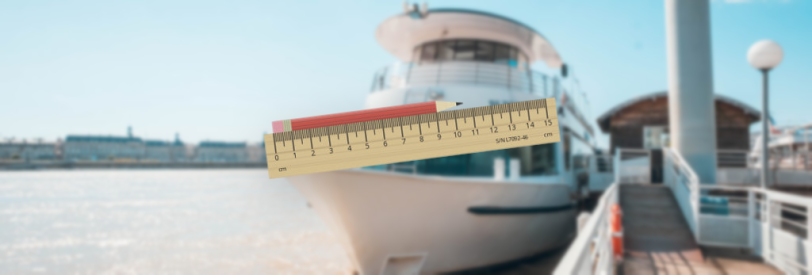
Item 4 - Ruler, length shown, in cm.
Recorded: 10.5 cm
